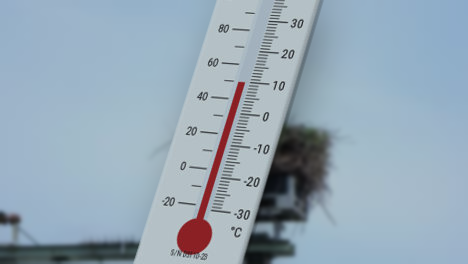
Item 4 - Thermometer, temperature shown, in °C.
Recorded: 10 °C
